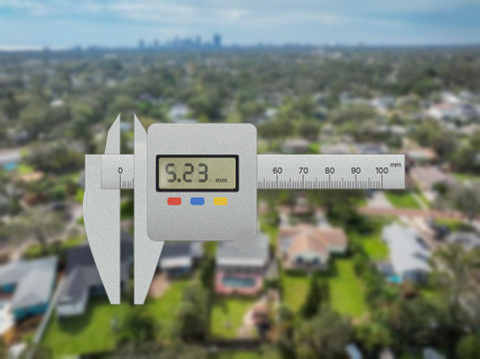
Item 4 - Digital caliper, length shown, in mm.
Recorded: 5.23 mm
